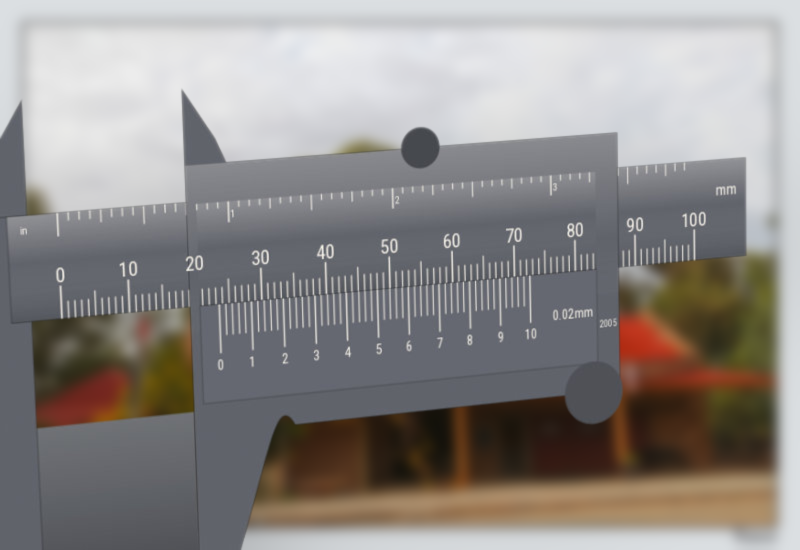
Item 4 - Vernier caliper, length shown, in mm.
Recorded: 23.5 mm
